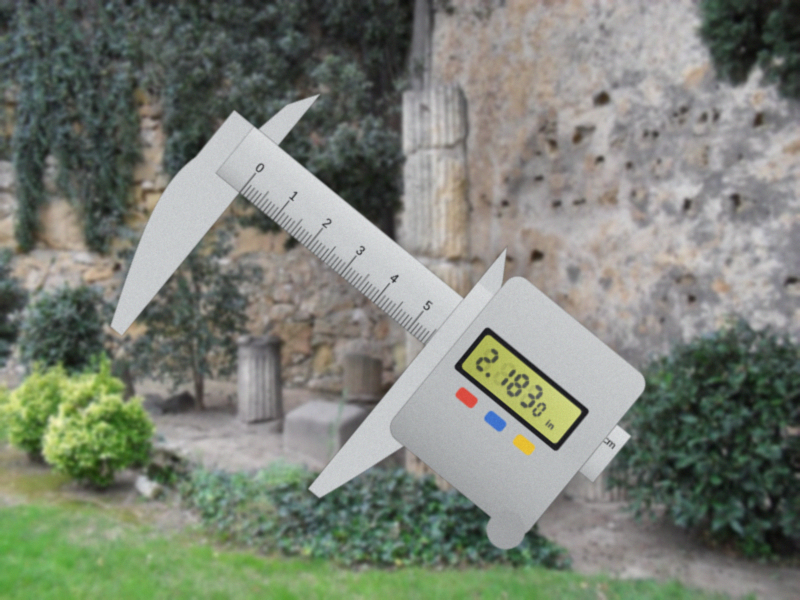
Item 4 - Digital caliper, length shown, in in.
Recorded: 2.1830 in
